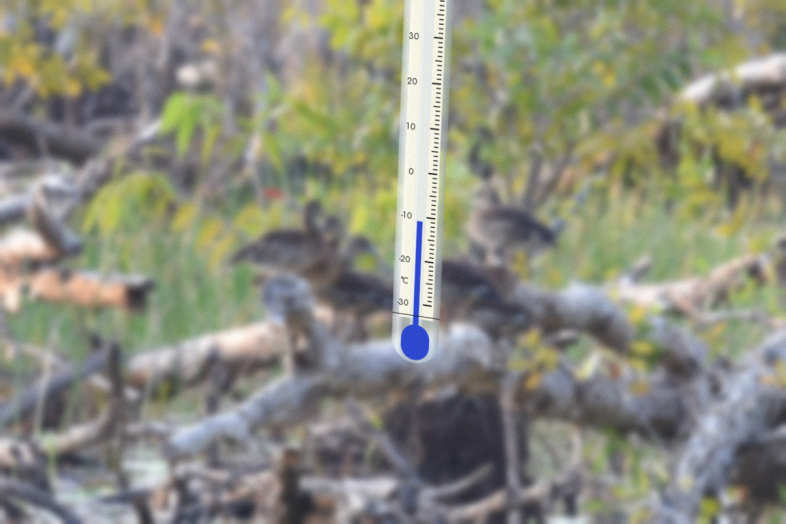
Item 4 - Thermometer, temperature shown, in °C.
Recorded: -11 °C
